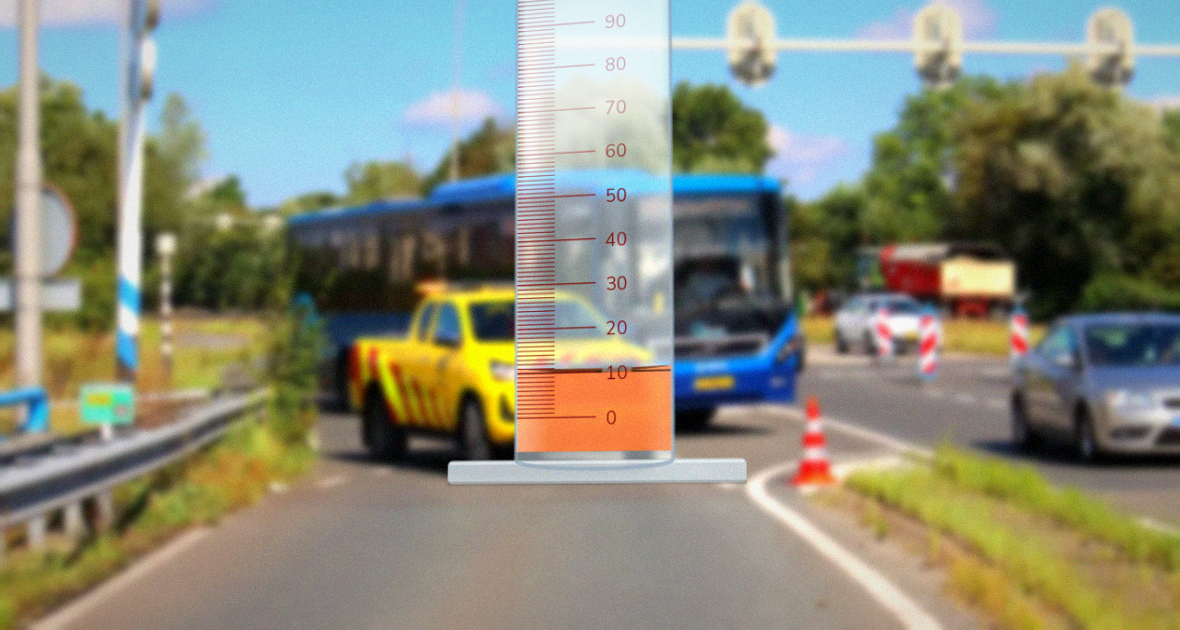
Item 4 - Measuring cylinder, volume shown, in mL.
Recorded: 10 mL
